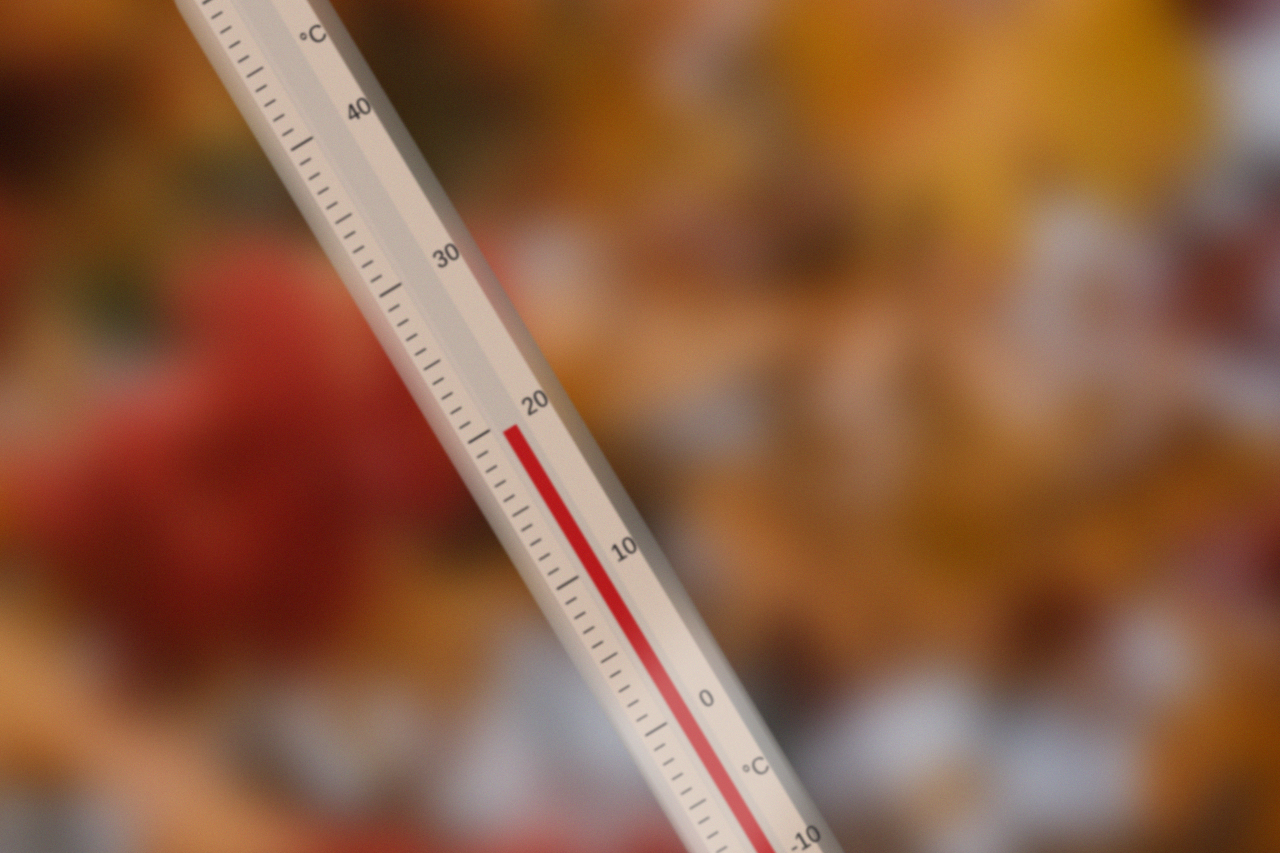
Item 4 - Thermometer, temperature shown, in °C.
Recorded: 19.5 °C
